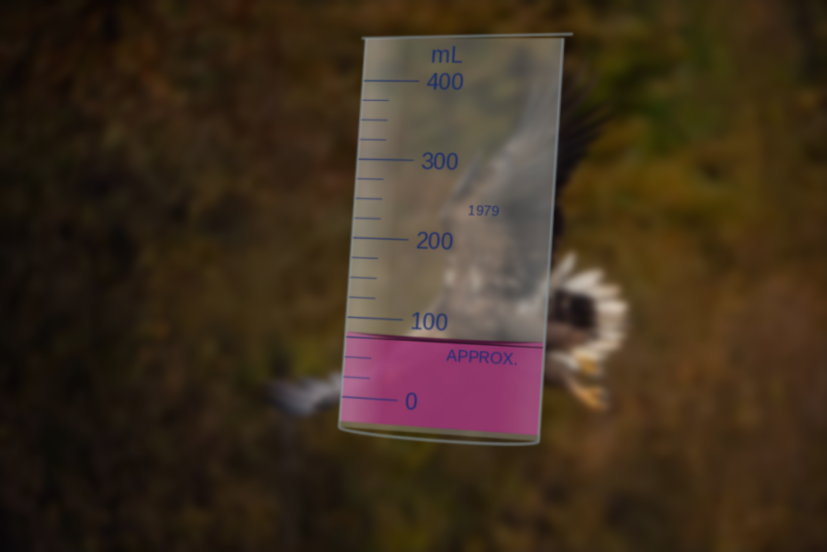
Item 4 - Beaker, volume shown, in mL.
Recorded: 75 mL
